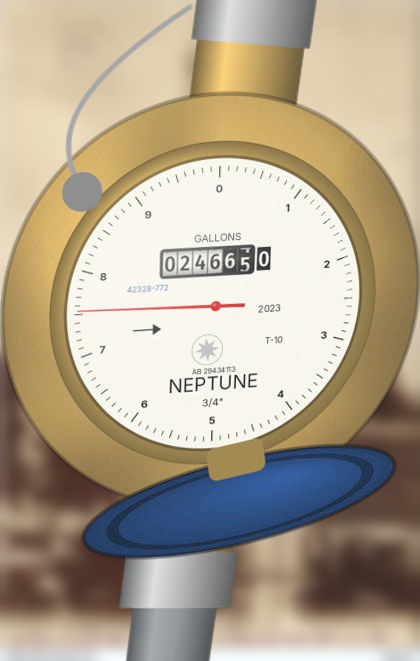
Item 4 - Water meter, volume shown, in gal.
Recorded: 246647.5 gal
